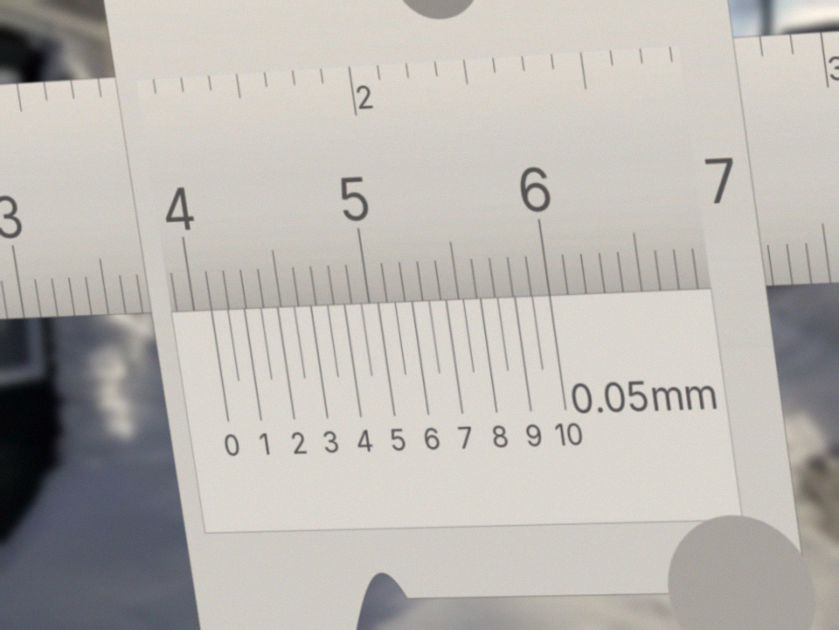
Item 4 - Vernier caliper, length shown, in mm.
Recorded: 41.0 mm
